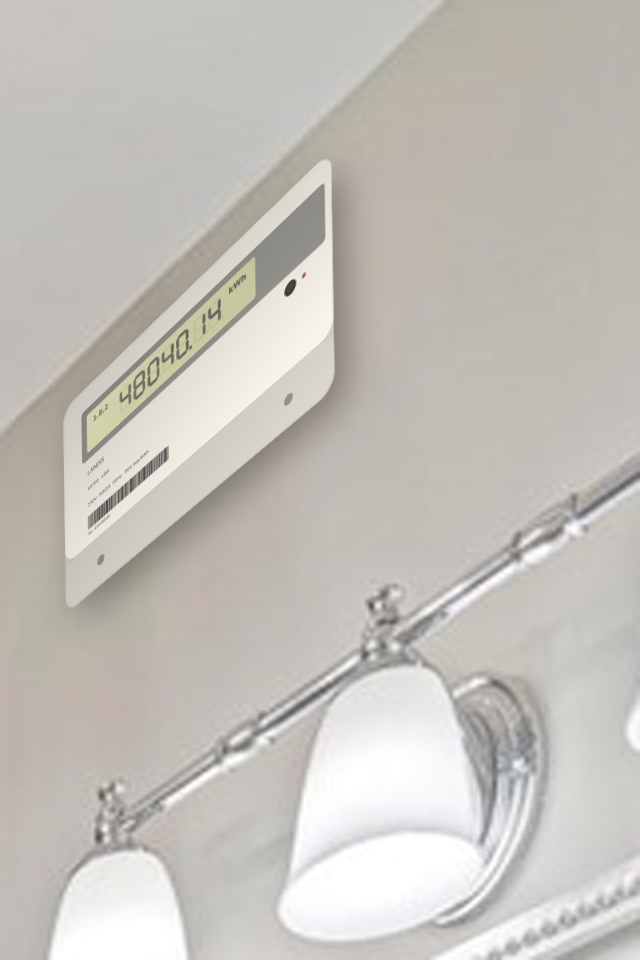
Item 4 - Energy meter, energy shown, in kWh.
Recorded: 48040.14 kWh
